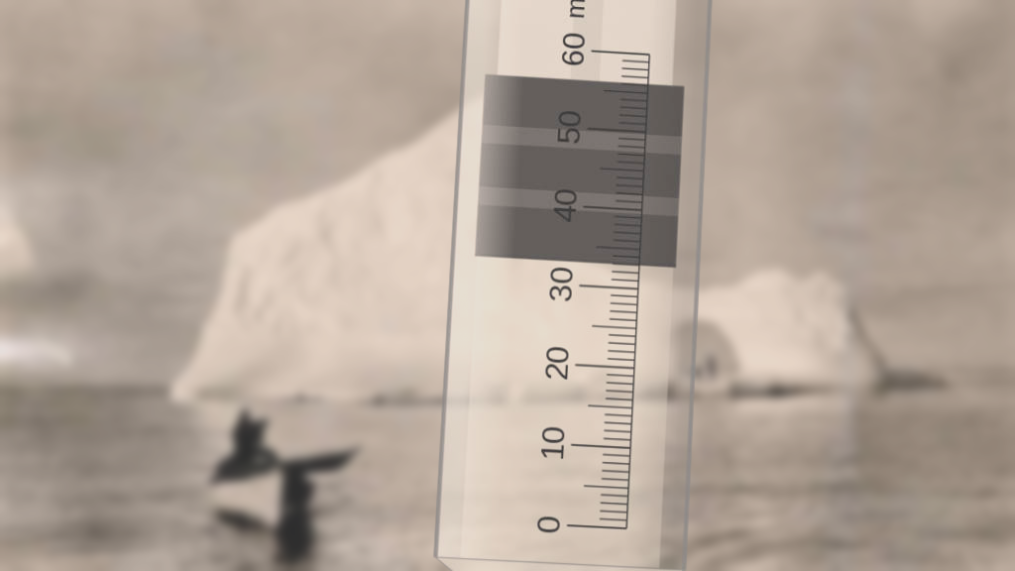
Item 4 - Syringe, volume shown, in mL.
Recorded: 33 mL
